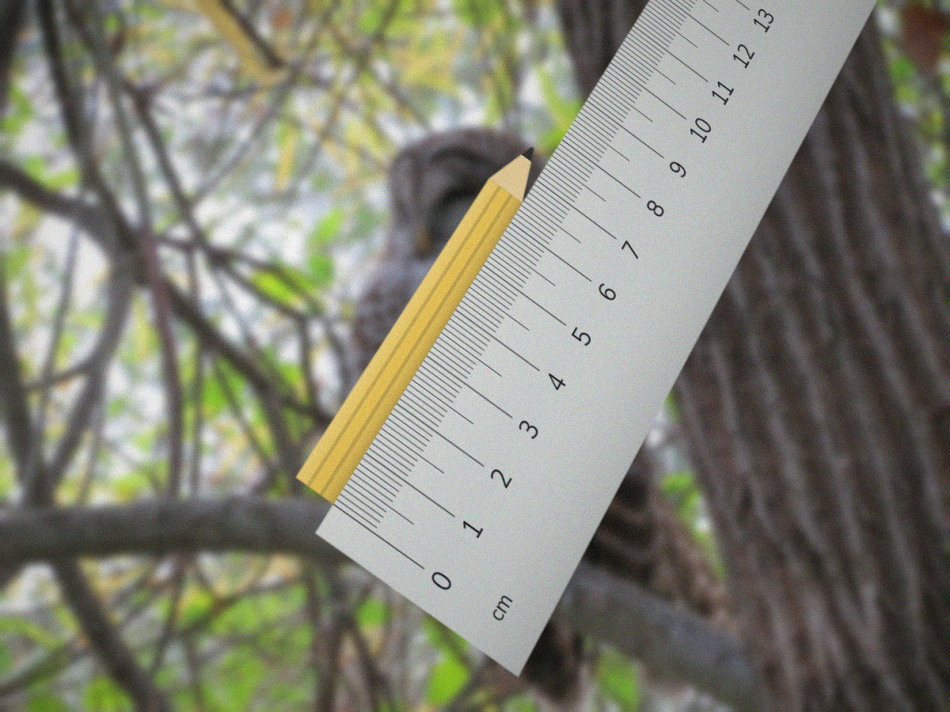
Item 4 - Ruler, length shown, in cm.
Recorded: 7.5 cm
